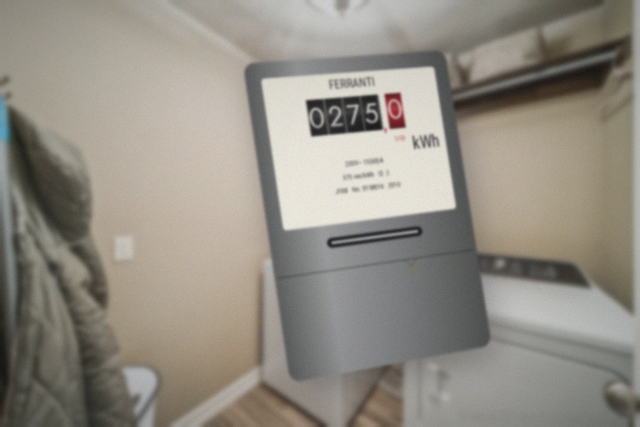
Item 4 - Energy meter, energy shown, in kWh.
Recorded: 275.0 kWh
